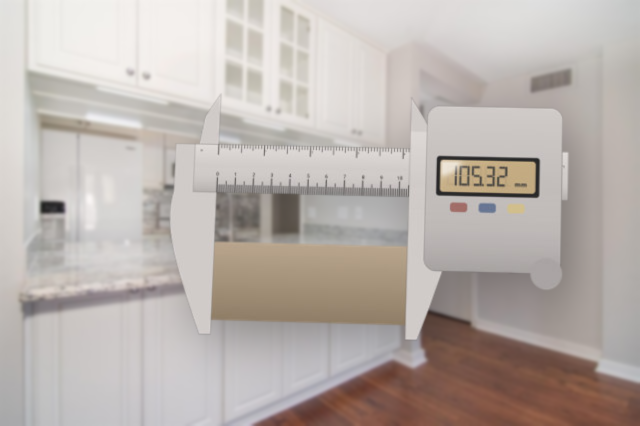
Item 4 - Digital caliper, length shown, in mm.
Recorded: 105.32 mm
